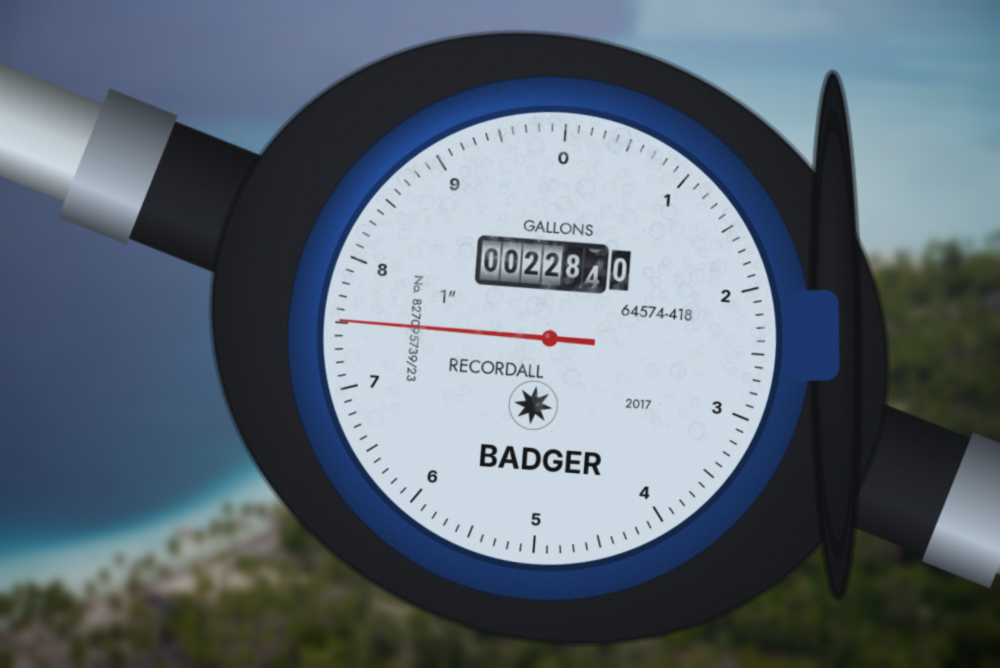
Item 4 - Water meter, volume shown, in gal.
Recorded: 22837.5 gal
